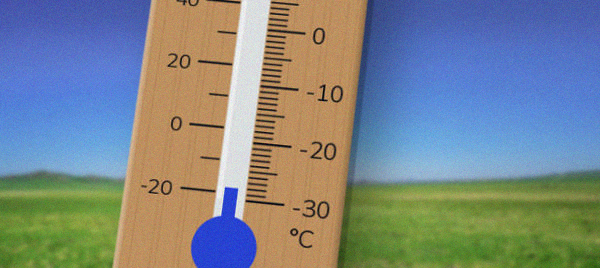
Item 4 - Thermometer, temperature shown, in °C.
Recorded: -28 °C
